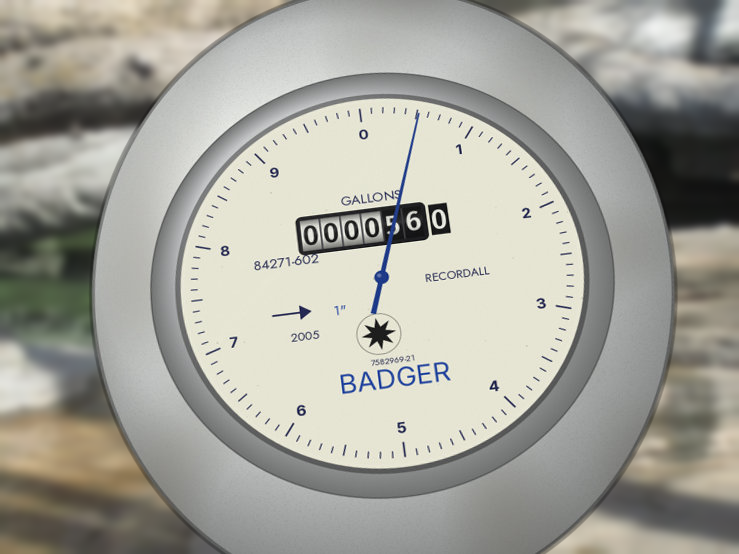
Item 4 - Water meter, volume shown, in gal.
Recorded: 560.5 gal
